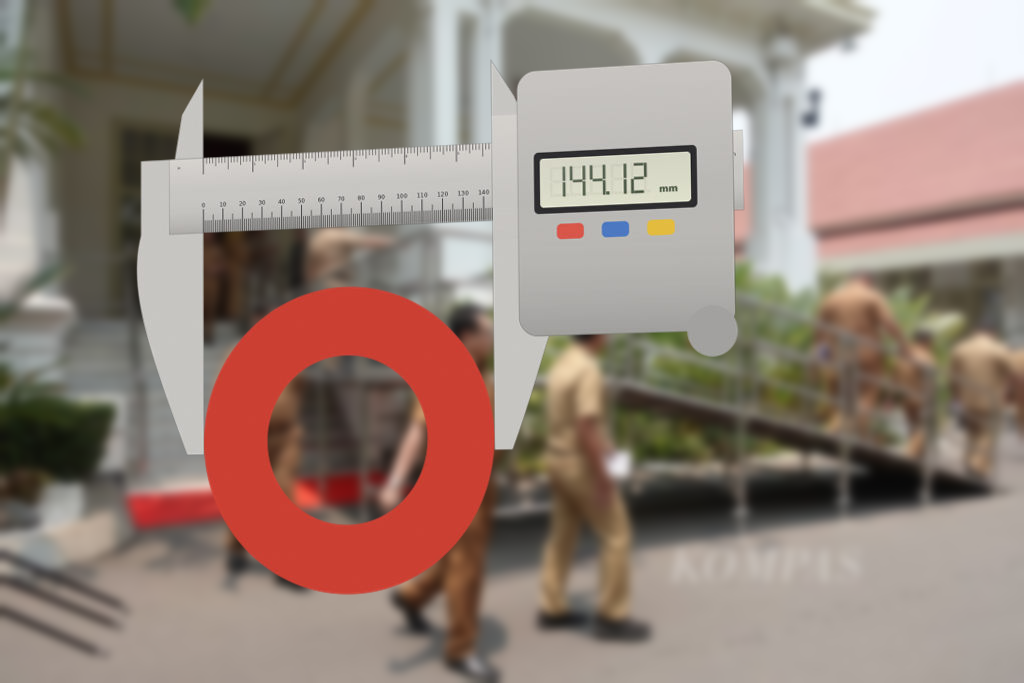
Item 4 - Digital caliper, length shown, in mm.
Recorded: 144.12 mm
